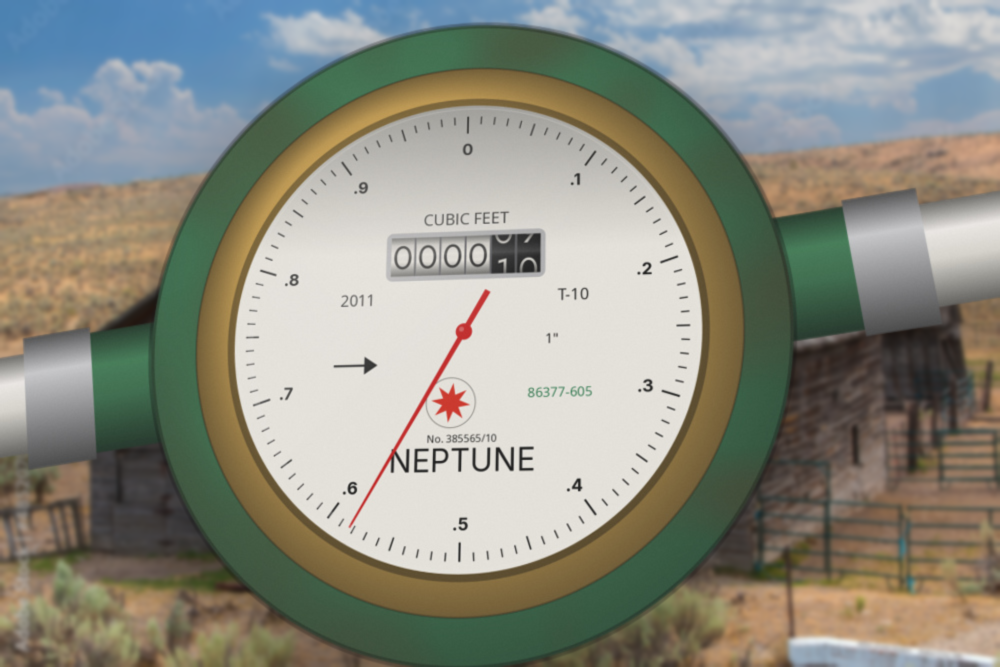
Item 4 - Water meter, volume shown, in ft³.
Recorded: 9.58 ft³
